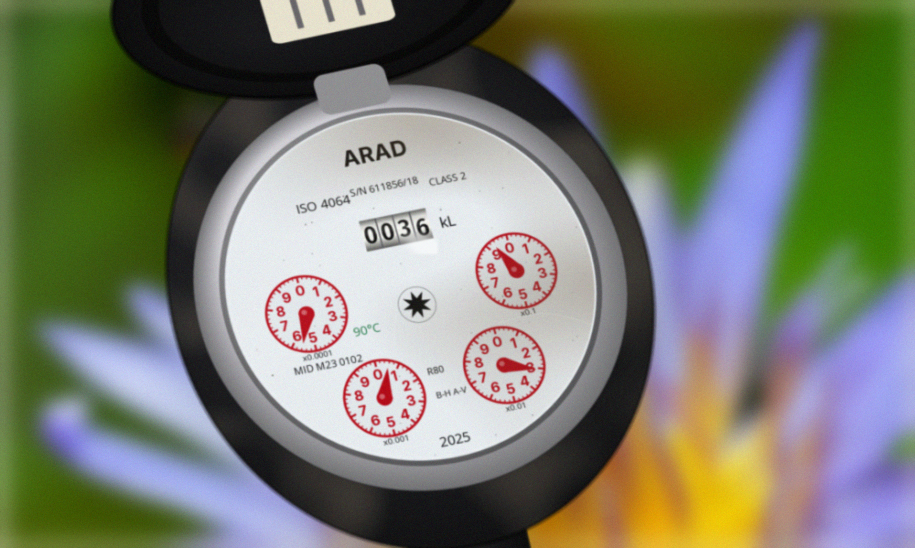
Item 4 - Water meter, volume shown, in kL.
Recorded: 35.9305 kL
